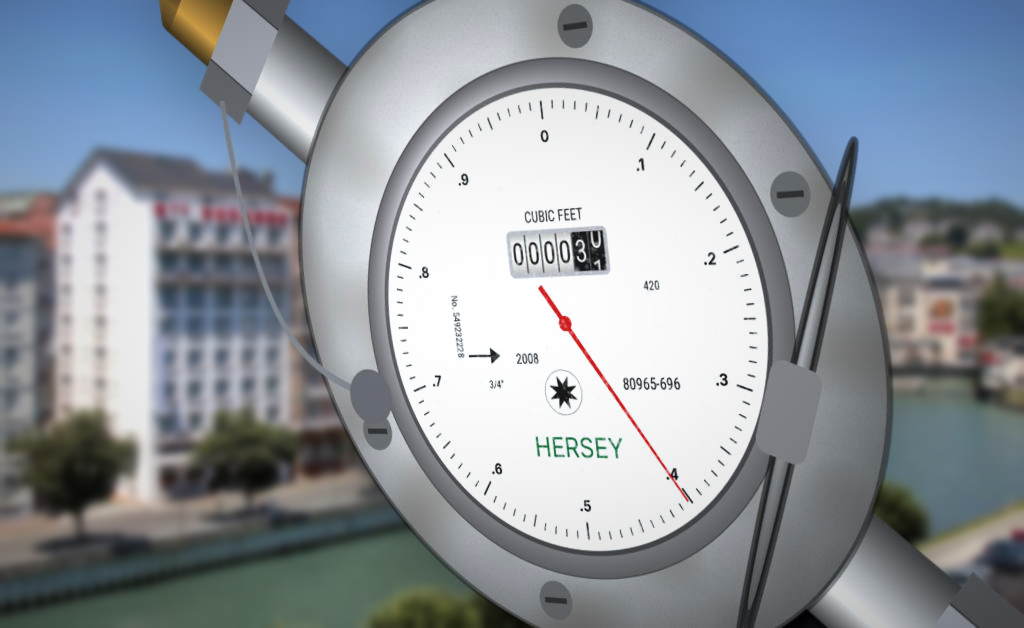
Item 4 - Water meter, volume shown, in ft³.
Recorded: 30.40 ft³
